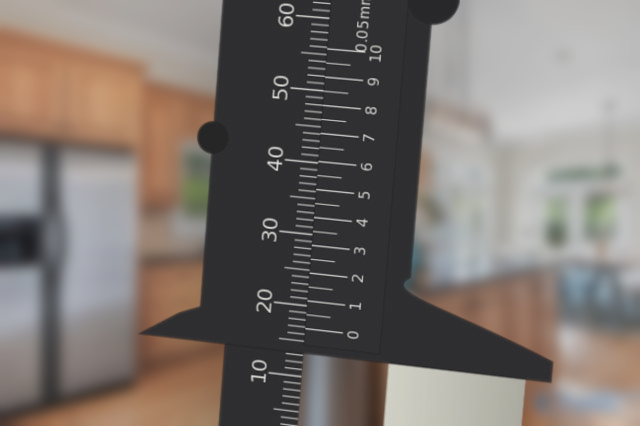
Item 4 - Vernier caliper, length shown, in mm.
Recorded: 16.8 mm
